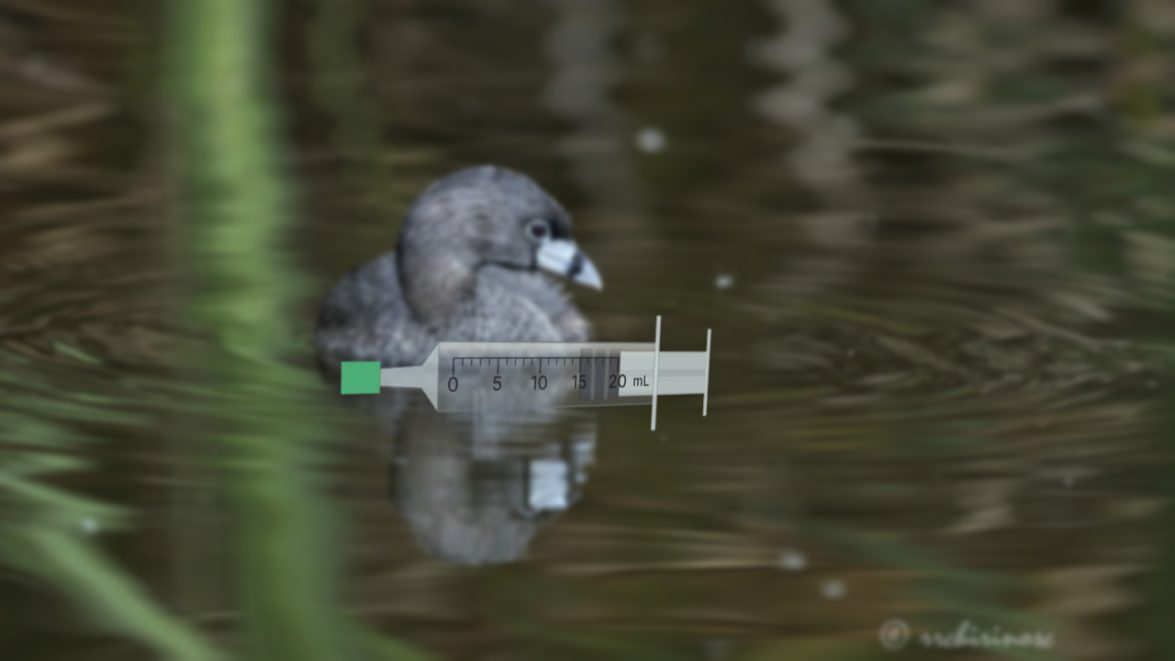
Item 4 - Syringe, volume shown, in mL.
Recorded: 15 mL
